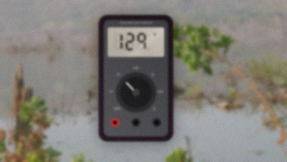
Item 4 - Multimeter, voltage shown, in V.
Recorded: 129 V
